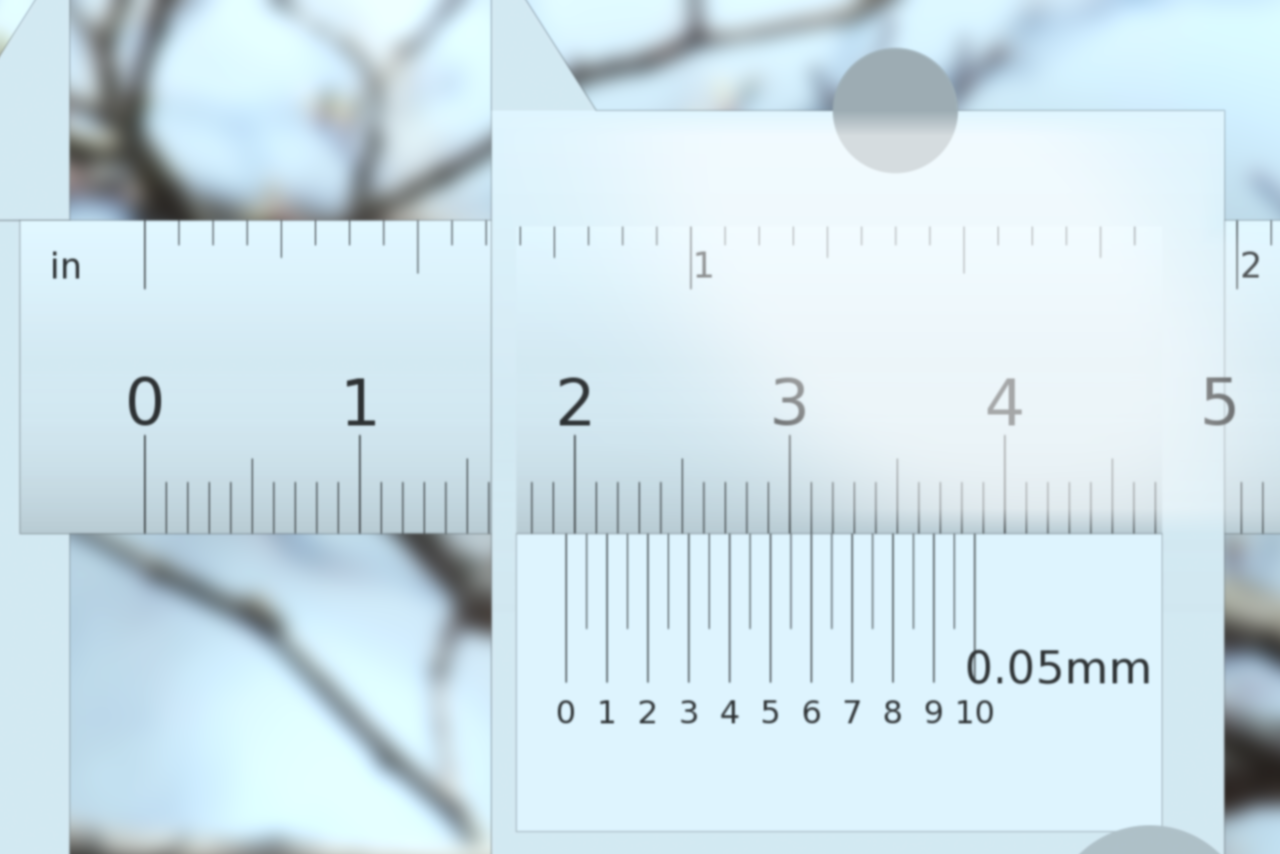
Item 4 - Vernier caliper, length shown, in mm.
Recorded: 19.6 mm
